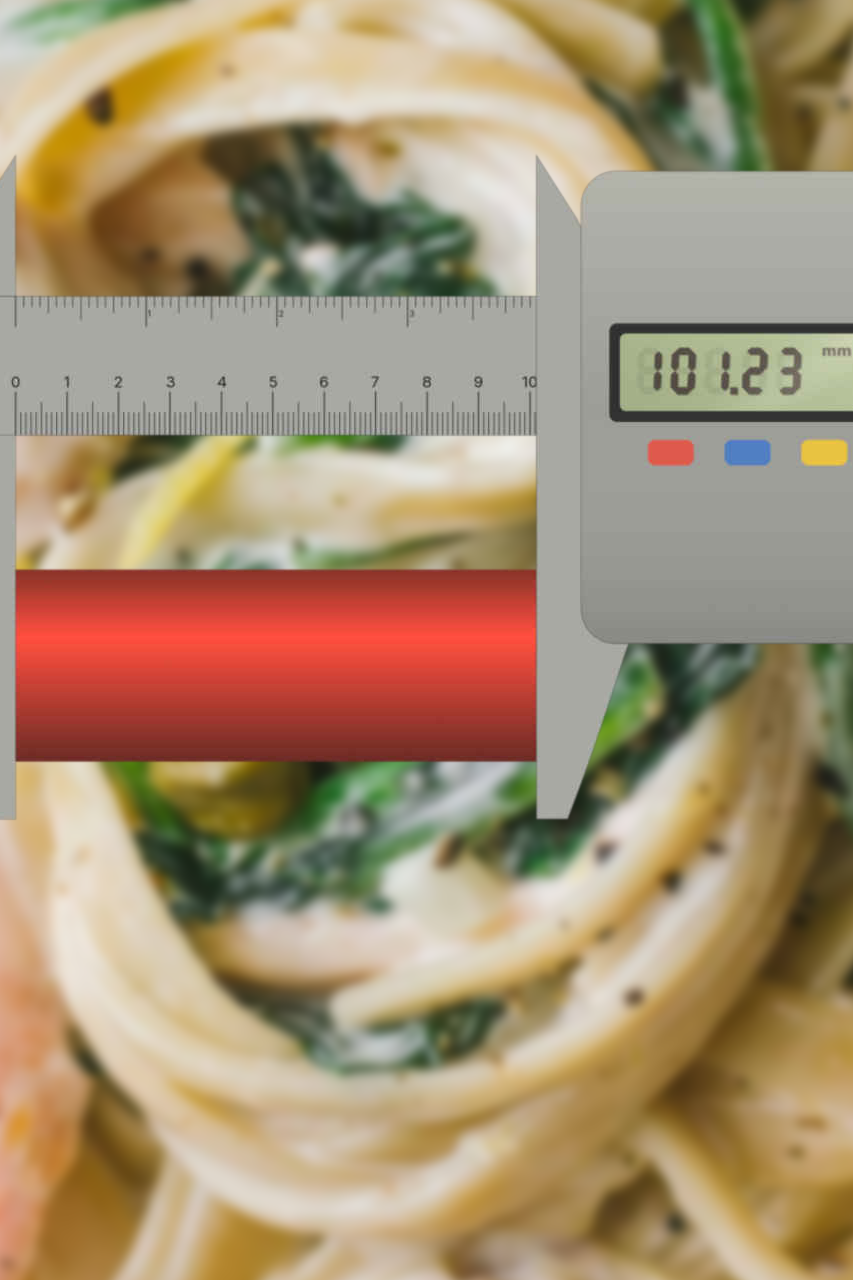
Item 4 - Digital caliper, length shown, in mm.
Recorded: 101.23 mm
